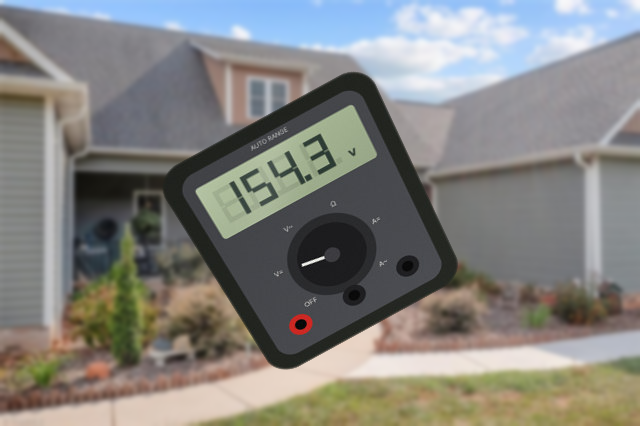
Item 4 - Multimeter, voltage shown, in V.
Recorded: 154.3 V
